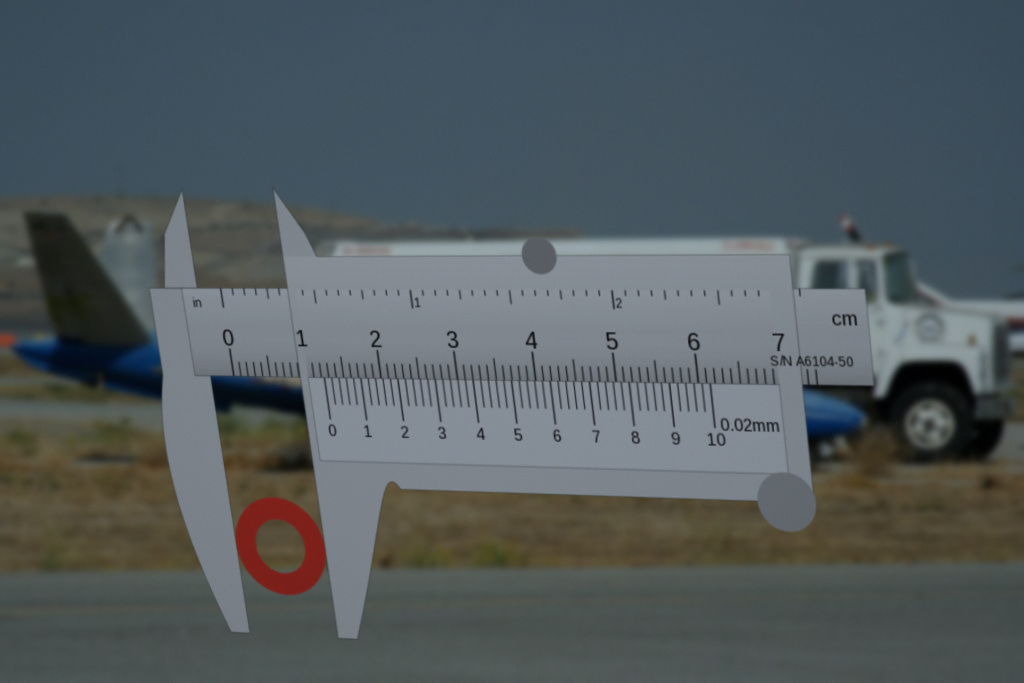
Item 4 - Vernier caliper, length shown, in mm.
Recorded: 12.4 mm
